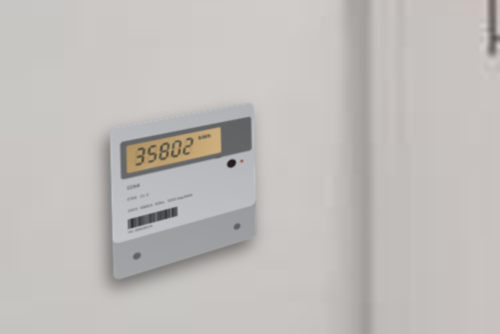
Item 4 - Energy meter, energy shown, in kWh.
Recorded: 35802 kWh
